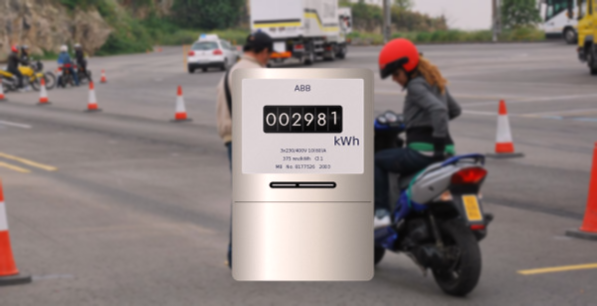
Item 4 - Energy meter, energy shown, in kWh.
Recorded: 2981 kWh
